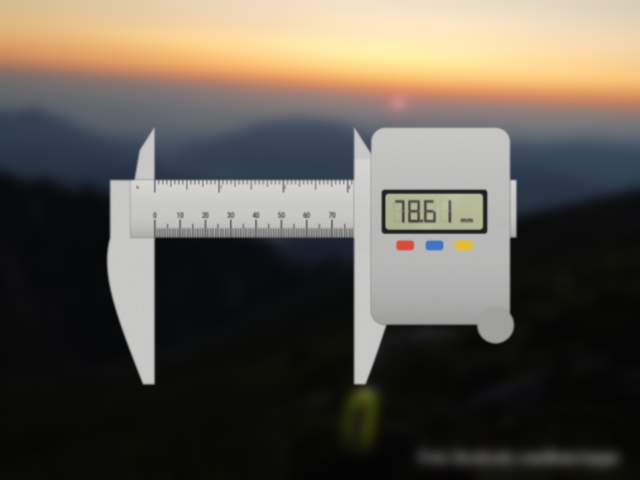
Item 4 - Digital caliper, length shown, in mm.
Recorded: 78.61 mm
